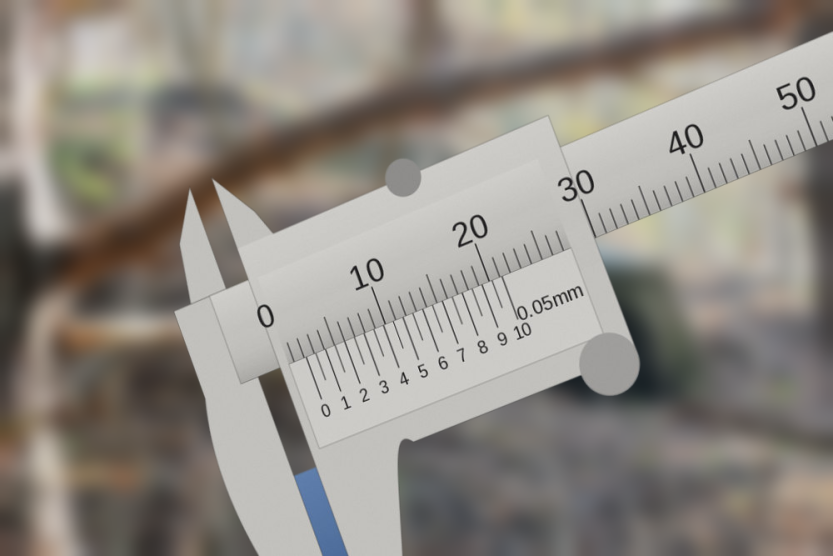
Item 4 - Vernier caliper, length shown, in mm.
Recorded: 2.2 mm
